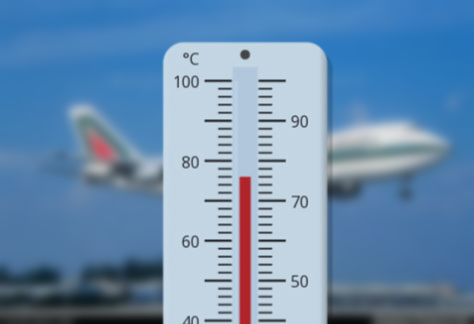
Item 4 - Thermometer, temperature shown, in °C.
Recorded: 76 °C
